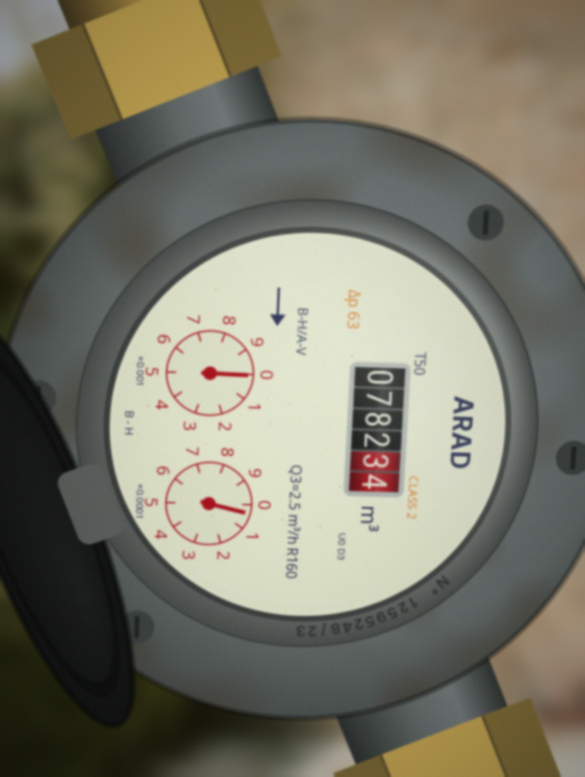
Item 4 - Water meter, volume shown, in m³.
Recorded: 782.3400 m³
